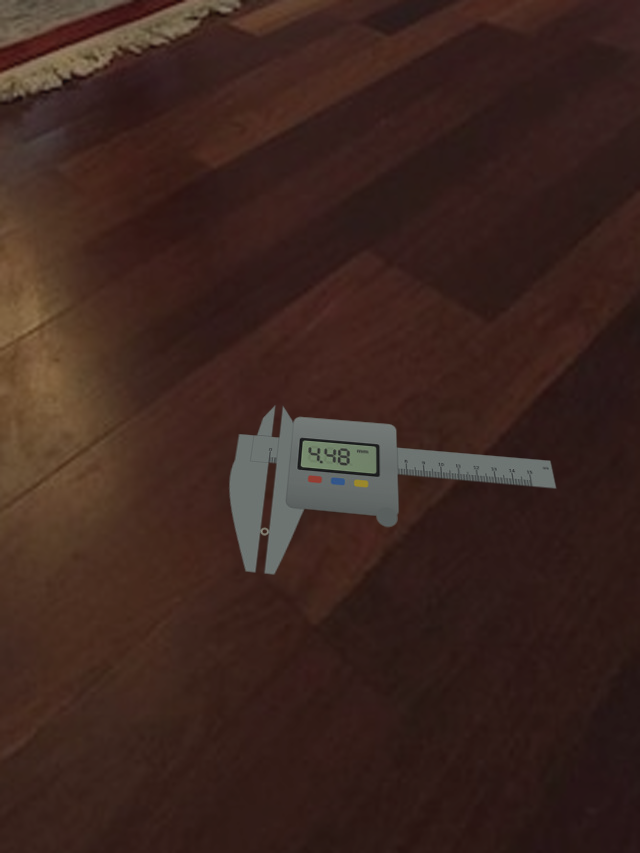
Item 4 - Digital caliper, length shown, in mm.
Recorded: 4.48 mm
